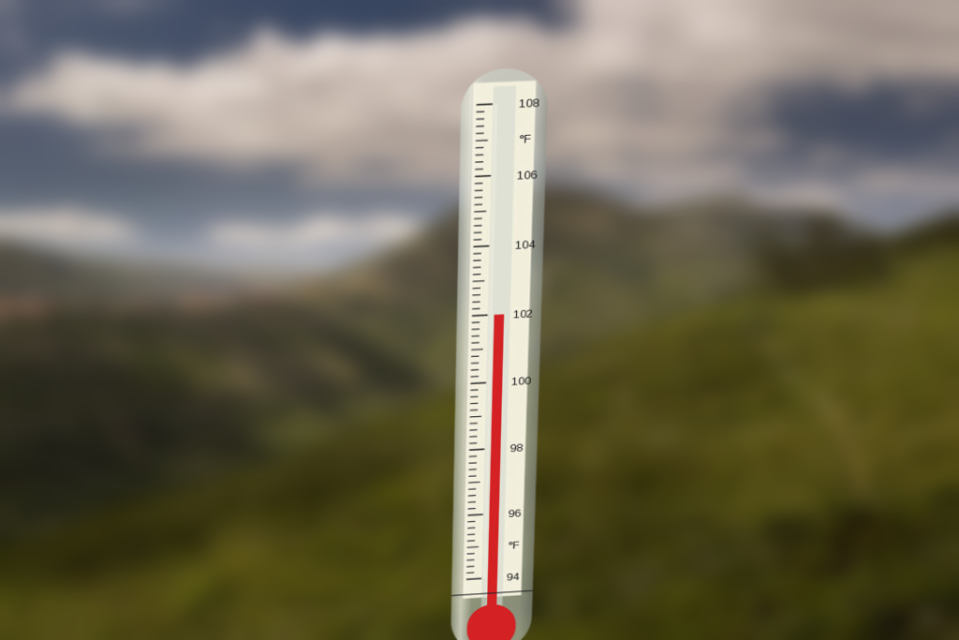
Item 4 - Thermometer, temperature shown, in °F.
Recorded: 102 °F
